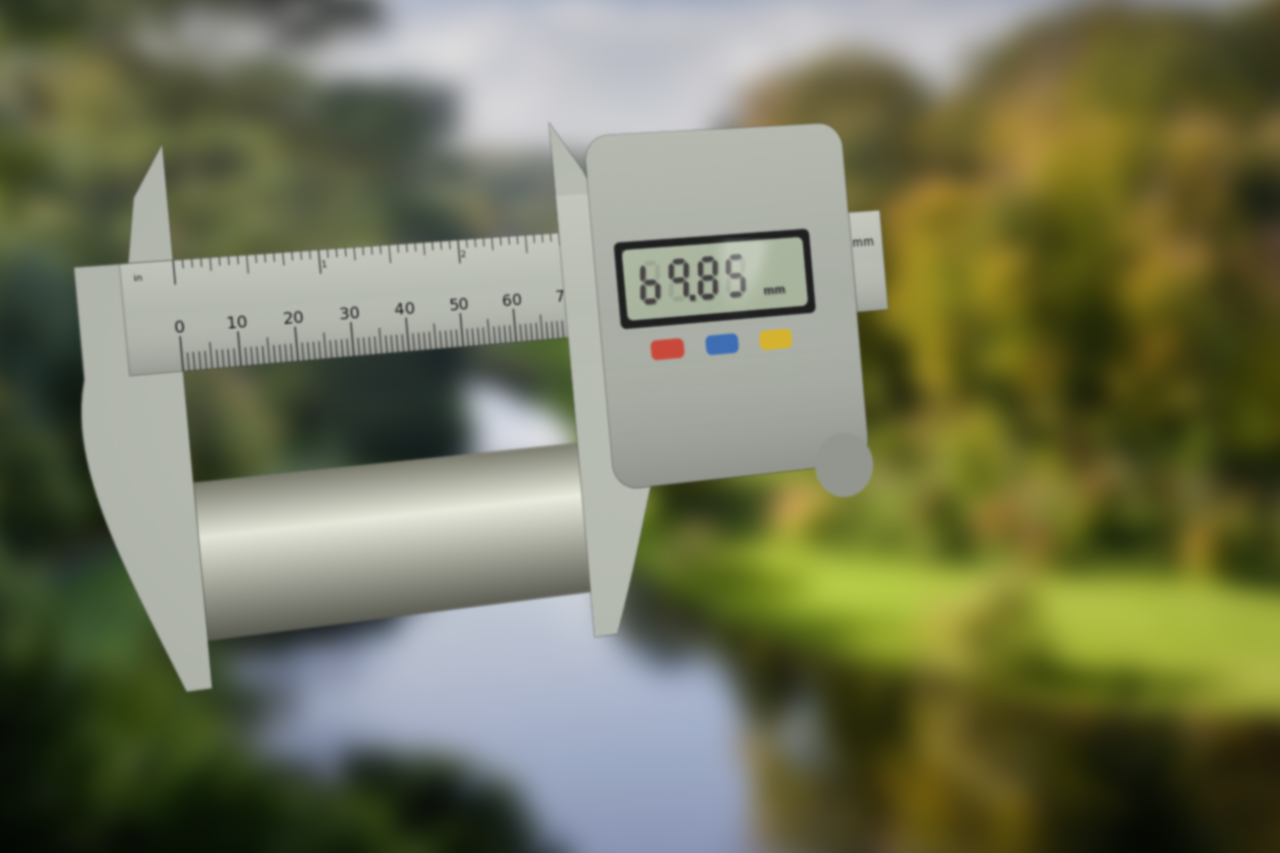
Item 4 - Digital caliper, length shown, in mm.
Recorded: 69.85 mm
